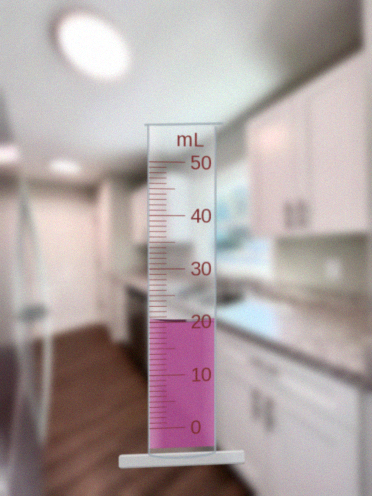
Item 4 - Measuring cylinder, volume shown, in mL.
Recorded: 20 mL
